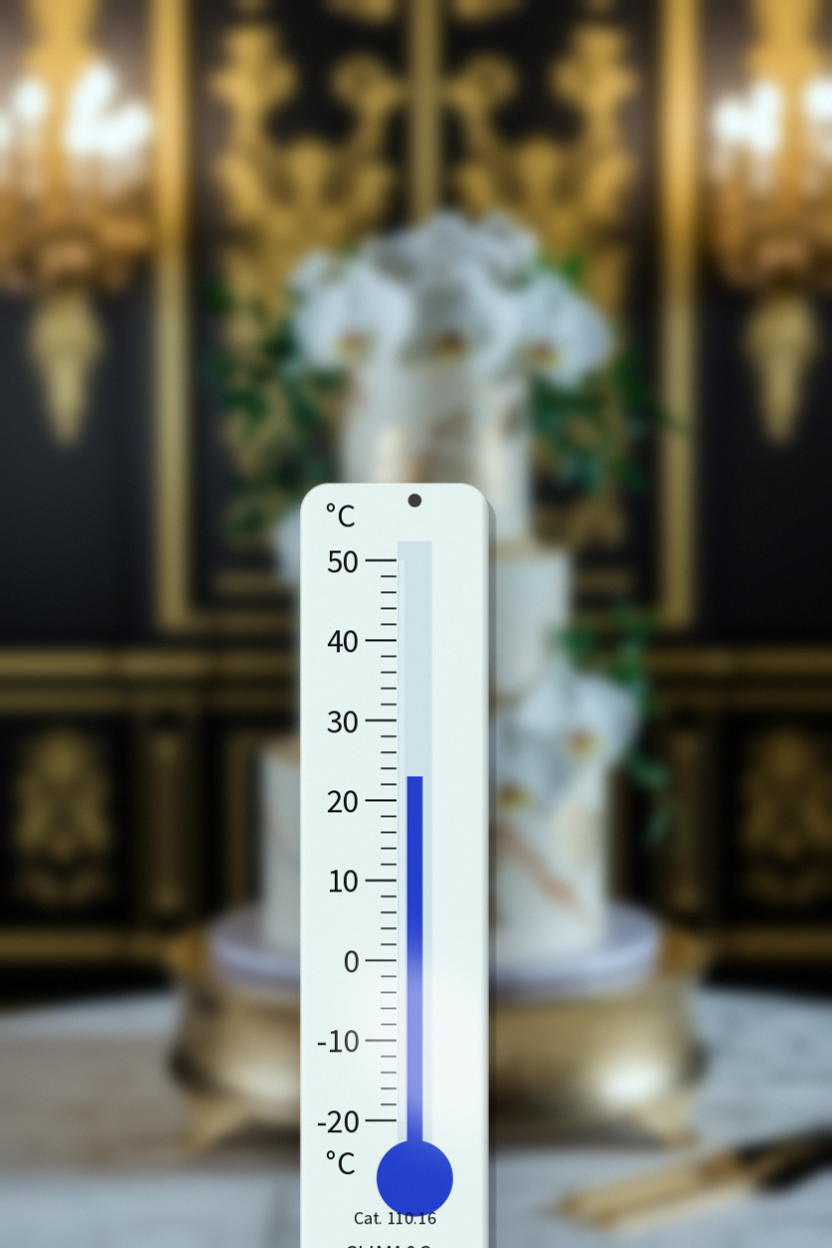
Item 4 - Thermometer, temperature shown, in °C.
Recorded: 23 °C
